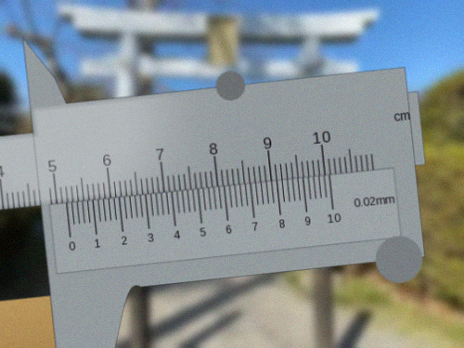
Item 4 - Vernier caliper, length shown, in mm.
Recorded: 51.8 mm
